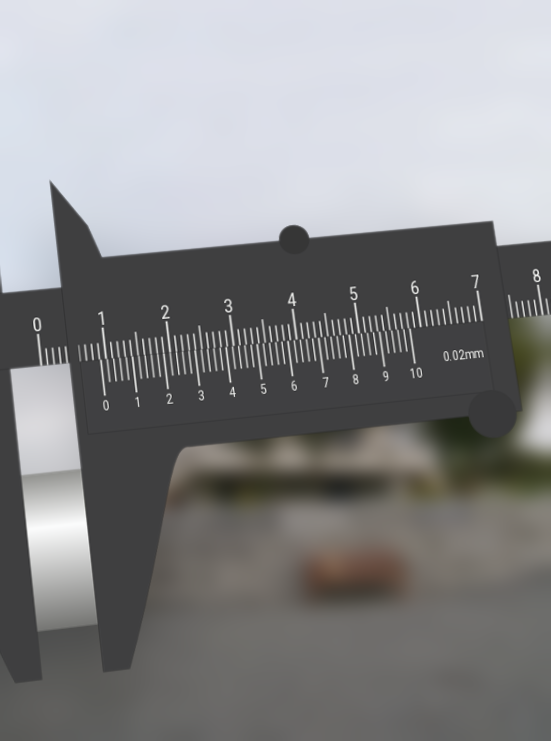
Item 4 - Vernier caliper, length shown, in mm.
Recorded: 9.2 mm
